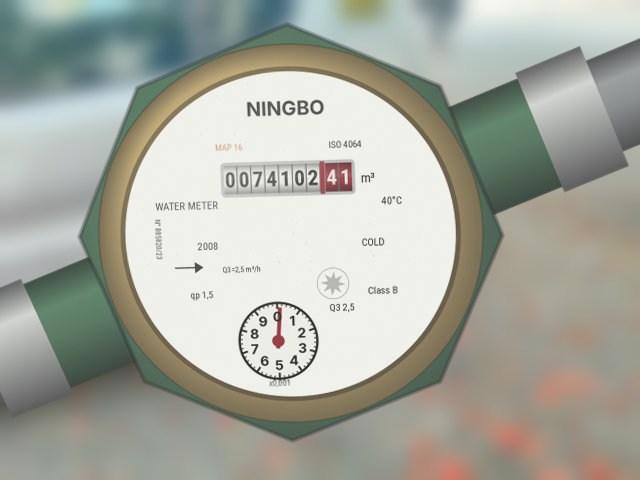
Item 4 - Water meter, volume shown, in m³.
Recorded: 74102.410 m³
